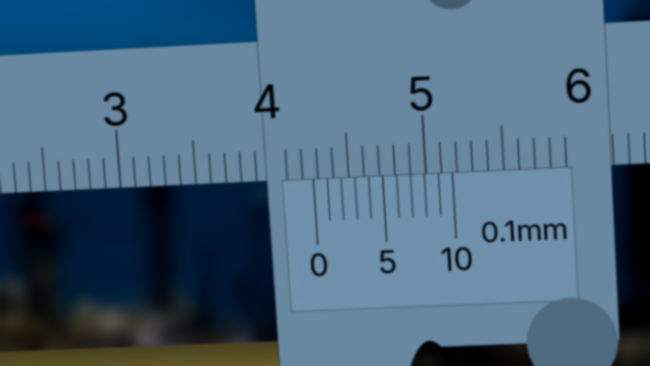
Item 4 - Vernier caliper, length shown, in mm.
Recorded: 42.7 mm
